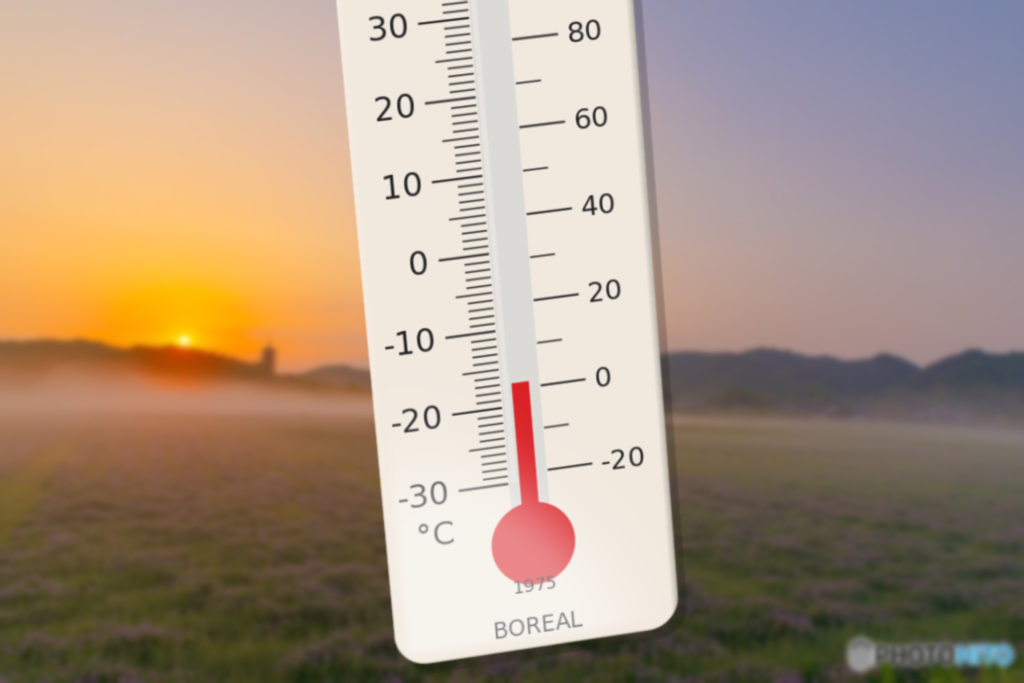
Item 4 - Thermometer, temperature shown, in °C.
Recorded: -17 °C
